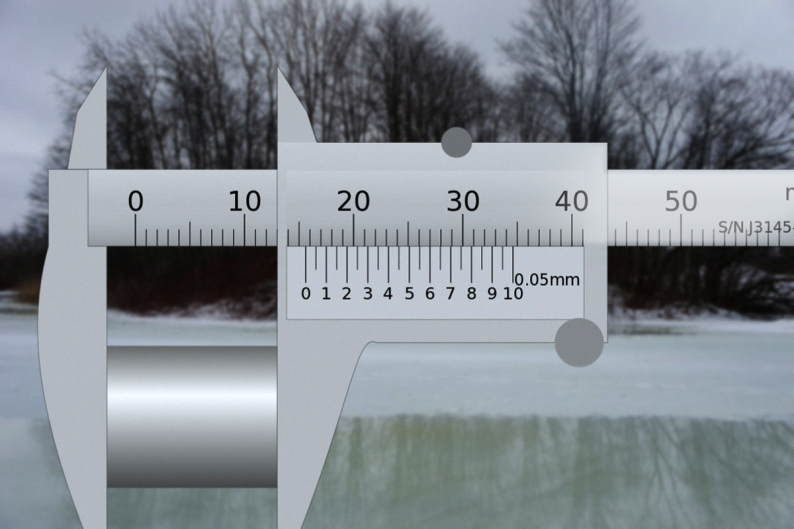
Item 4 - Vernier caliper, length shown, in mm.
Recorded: 15.6 mm
